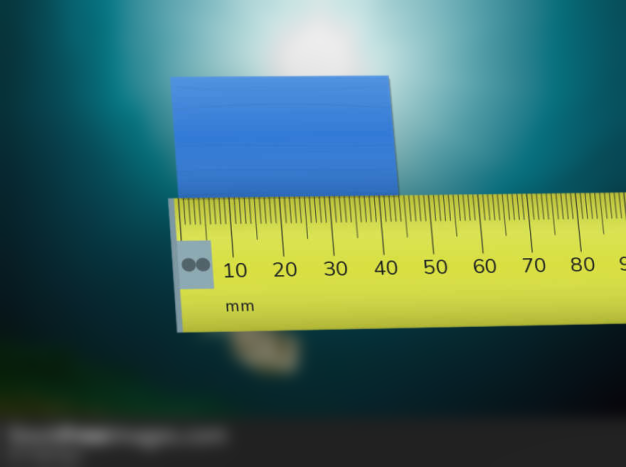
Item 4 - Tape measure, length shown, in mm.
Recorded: 44 mm
